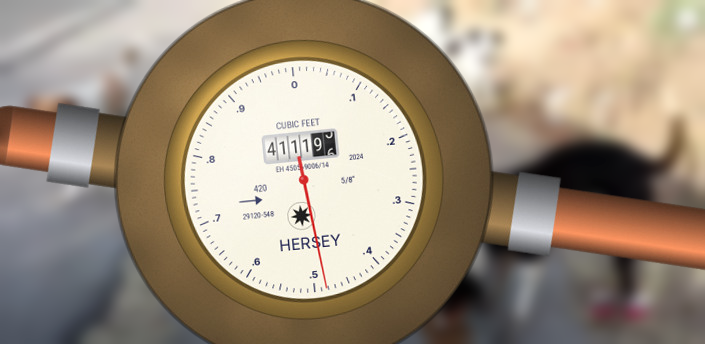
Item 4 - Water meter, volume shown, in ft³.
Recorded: 411195.48 ft³
